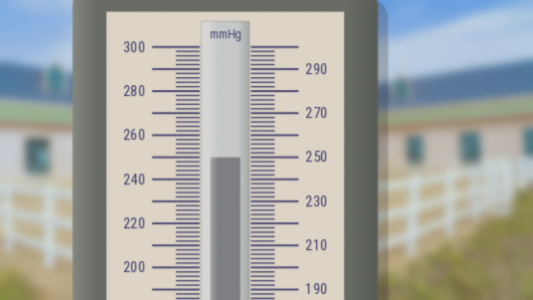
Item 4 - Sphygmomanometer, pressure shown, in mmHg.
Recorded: 250 mmHg
